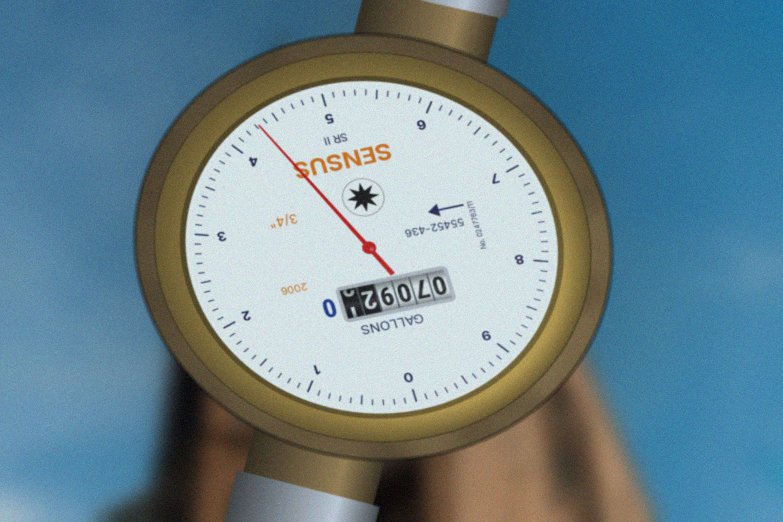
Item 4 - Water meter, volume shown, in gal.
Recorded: 709214.3 gal
